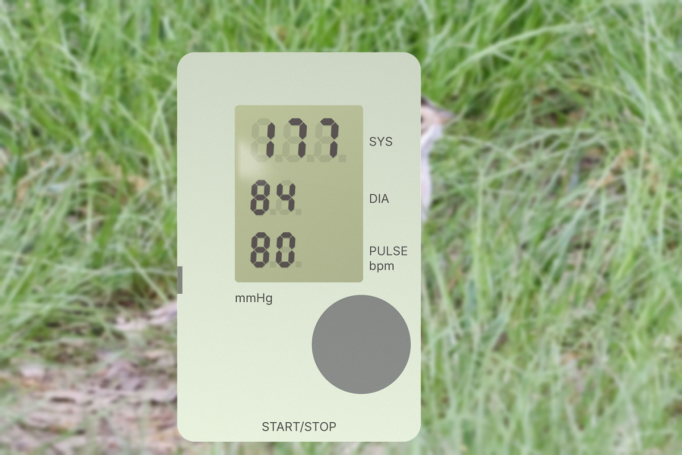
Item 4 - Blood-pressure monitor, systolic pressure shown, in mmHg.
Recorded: 177 mmHg
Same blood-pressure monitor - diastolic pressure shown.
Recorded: 84 mmHg
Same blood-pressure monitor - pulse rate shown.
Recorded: 80 bpm
